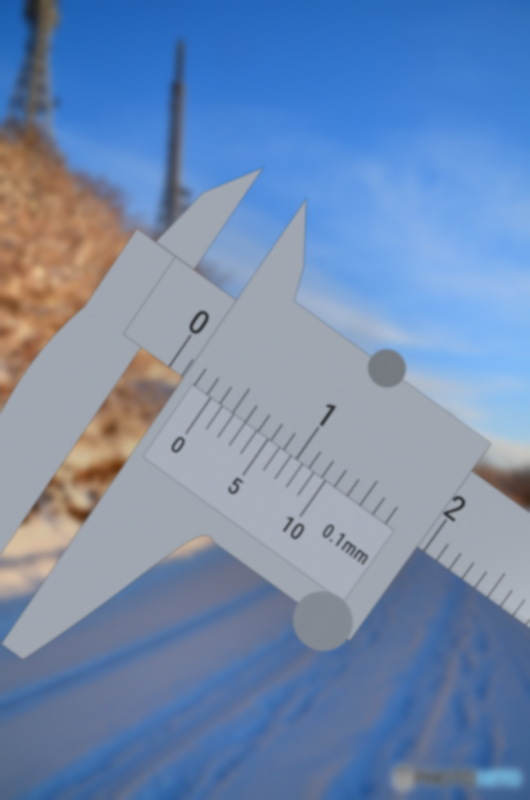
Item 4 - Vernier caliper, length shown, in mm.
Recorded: 3.3 mm
